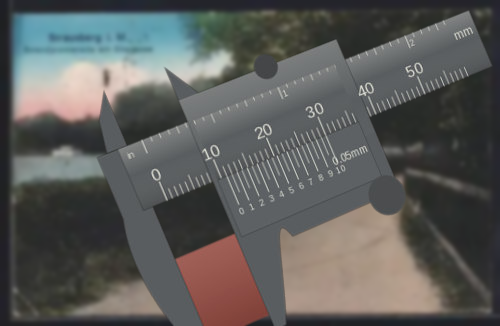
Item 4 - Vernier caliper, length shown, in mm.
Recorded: 11.0 mm
